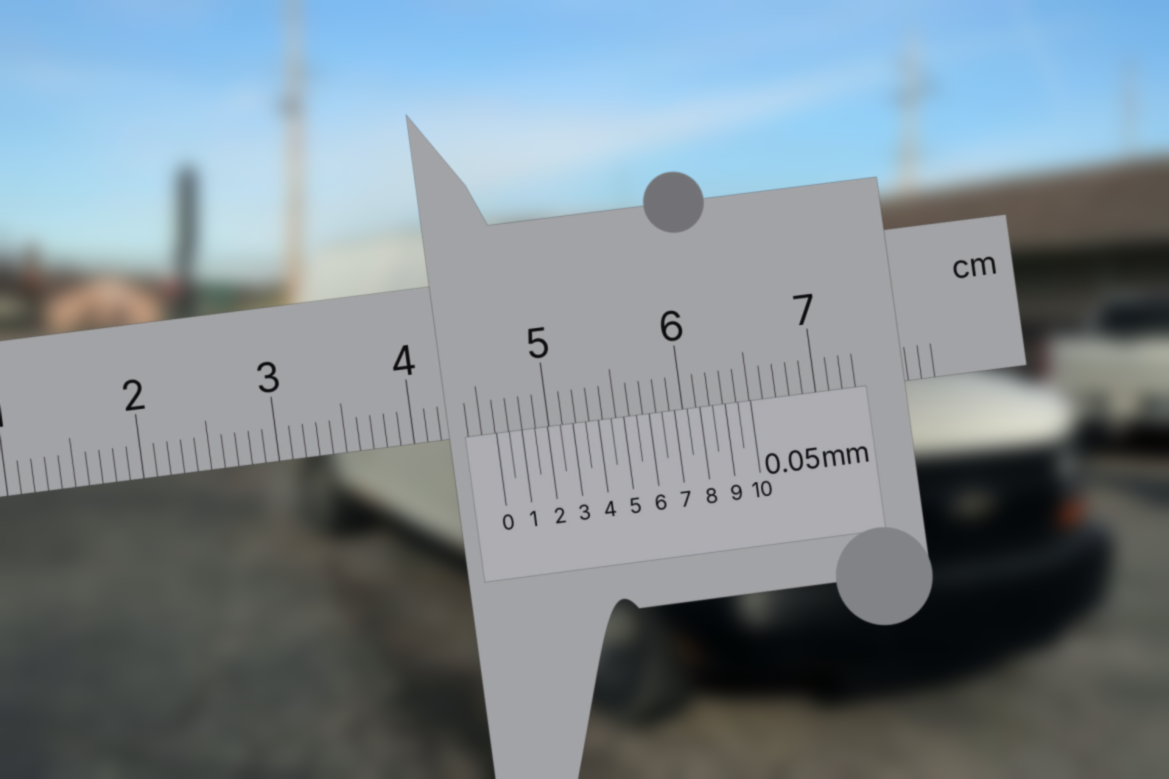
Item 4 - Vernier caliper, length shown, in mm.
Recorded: 46.1 mm
